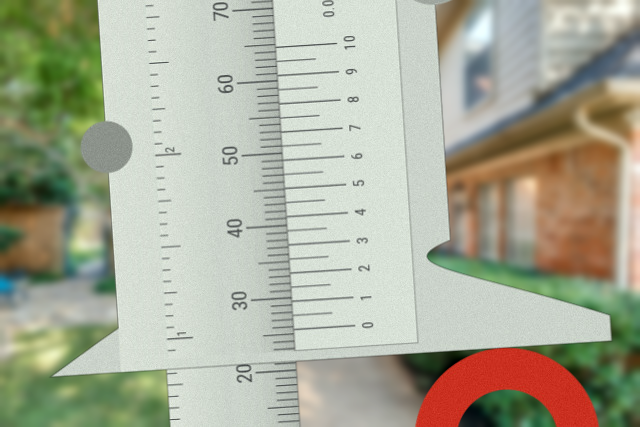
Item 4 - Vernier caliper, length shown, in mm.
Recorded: 25.6 mm
